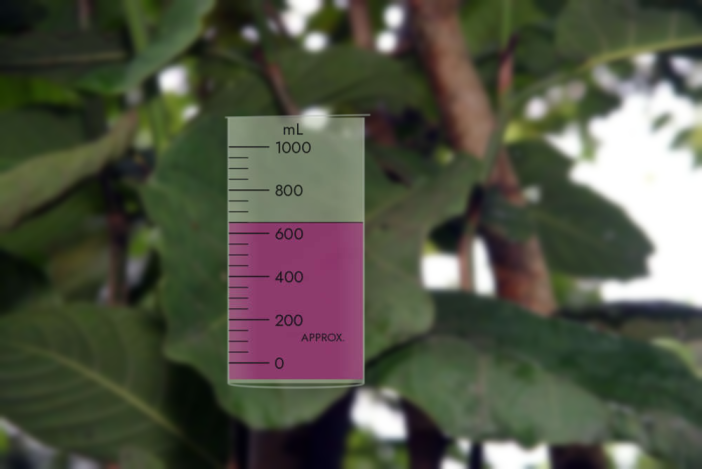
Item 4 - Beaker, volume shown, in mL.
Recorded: 650 mL
